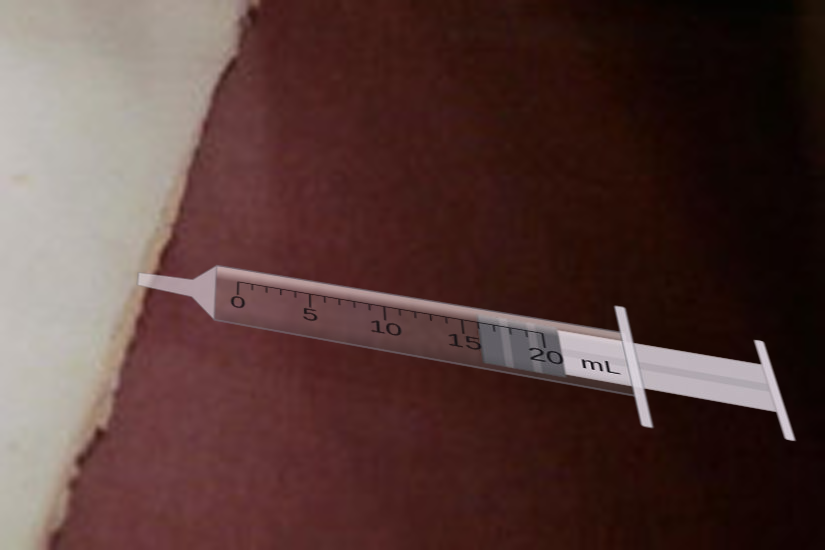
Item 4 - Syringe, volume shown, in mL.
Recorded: 16 mL
